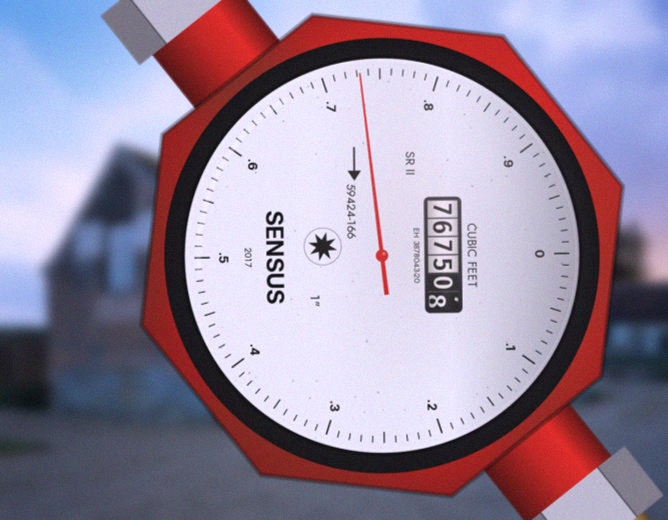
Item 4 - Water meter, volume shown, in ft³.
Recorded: 767507.73 ft³
